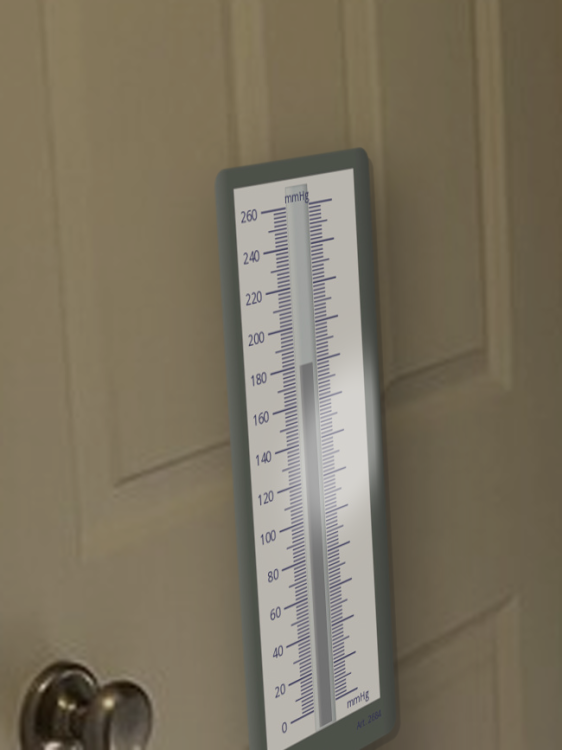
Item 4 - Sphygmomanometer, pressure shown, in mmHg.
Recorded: 180 mmHg
